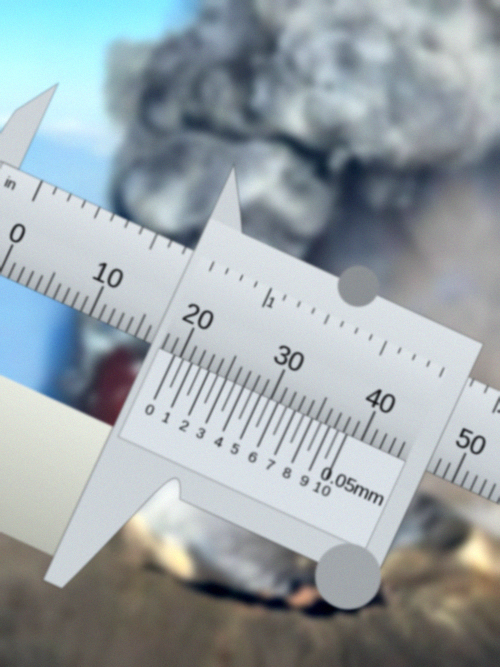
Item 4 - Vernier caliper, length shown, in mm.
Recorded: 19.4 mm
